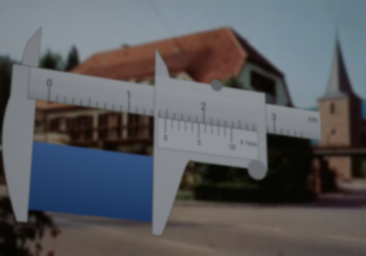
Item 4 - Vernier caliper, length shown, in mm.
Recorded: 14.8 mm
